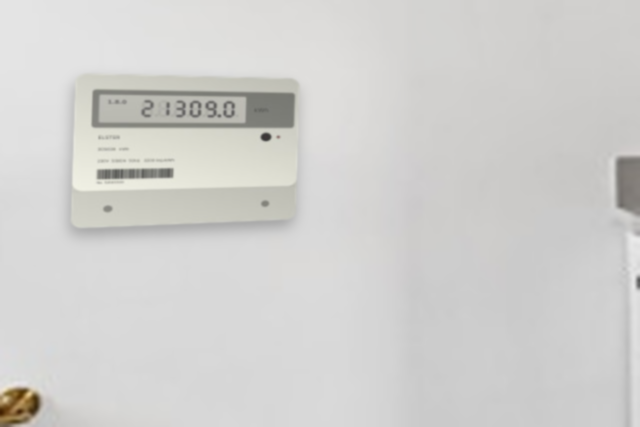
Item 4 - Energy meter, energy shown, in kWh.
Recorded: 21309.0 kWh
